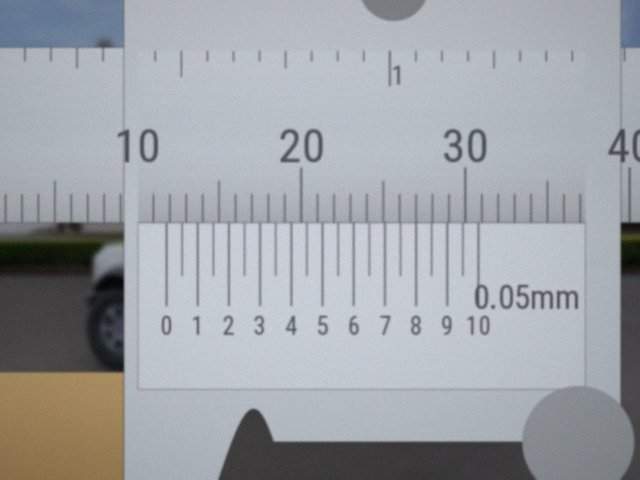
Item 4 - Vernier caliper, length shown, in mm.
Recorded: 11.8 mm
